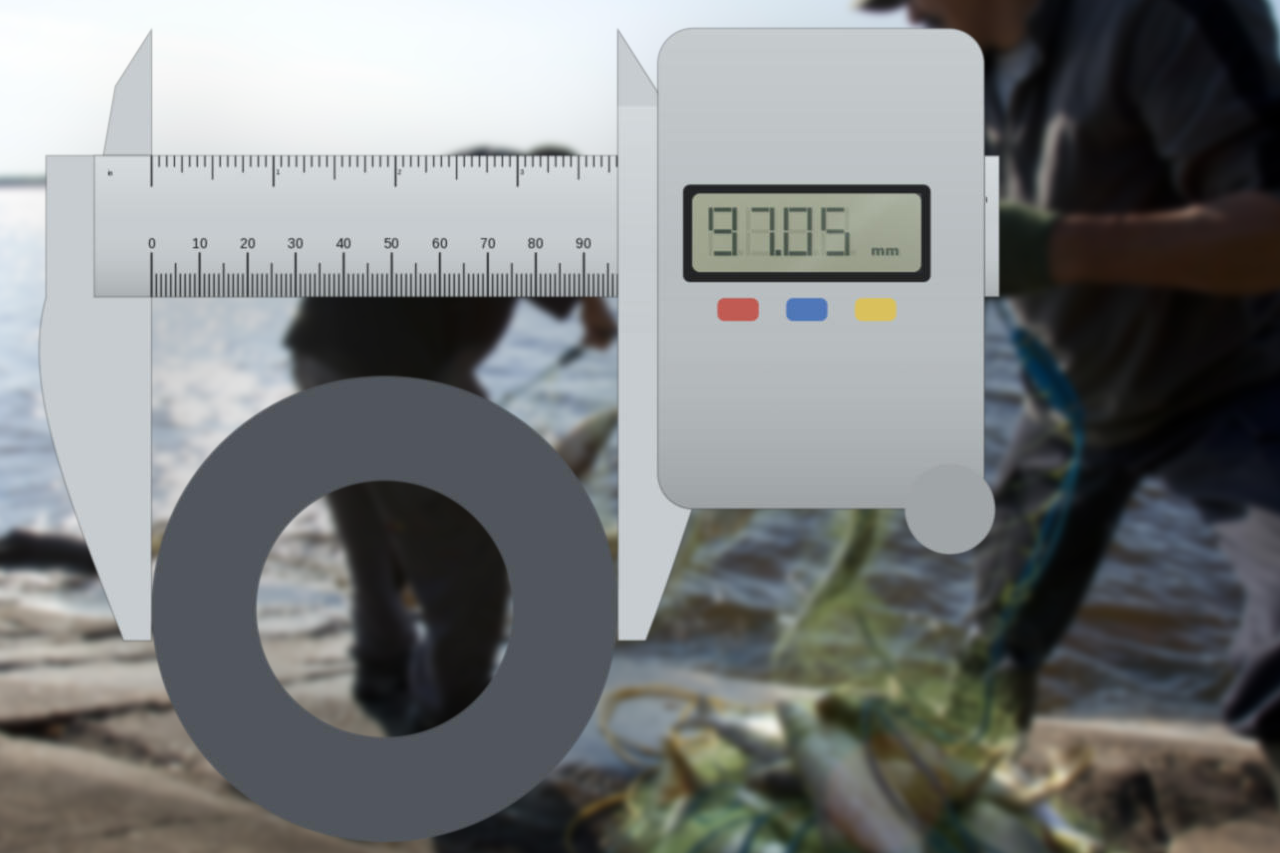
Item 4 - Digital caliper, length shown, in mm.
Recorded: 97.05 mm
